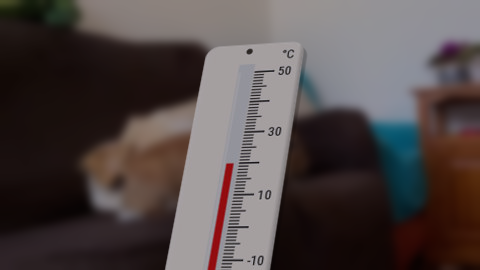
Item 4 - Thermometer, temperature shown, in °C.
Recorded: 20 °C
